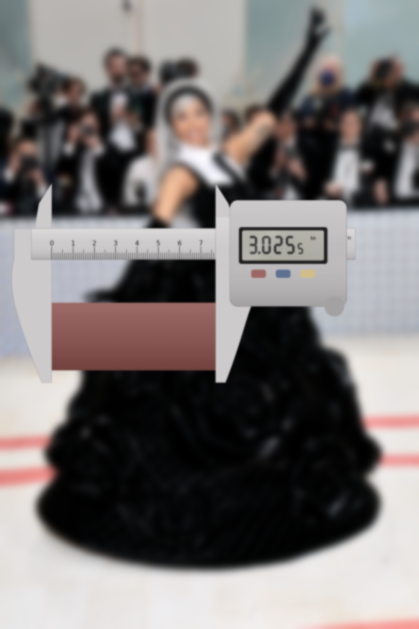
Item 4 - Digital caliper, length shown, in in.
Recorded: 3.0255 in
